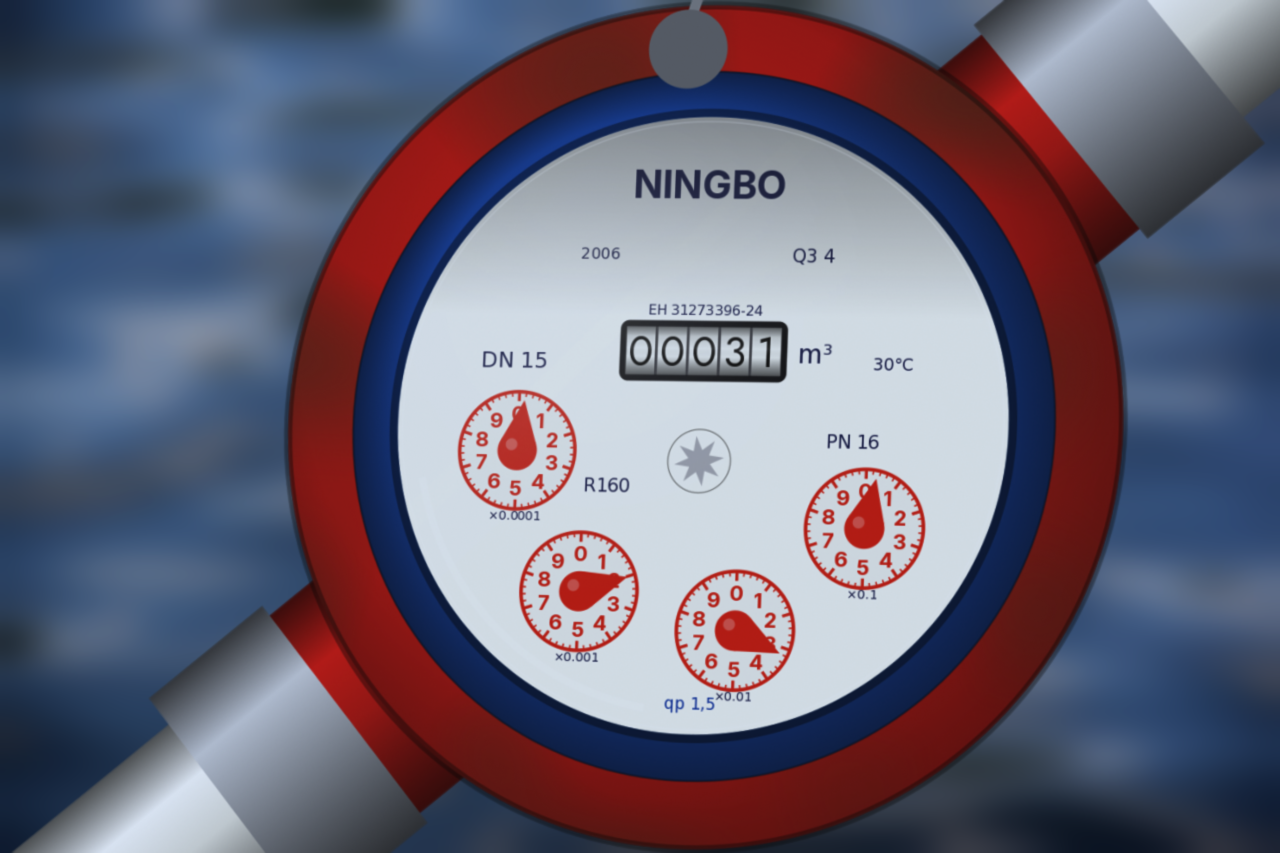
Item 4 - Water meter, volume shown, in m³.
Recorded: 31.0320 m³
